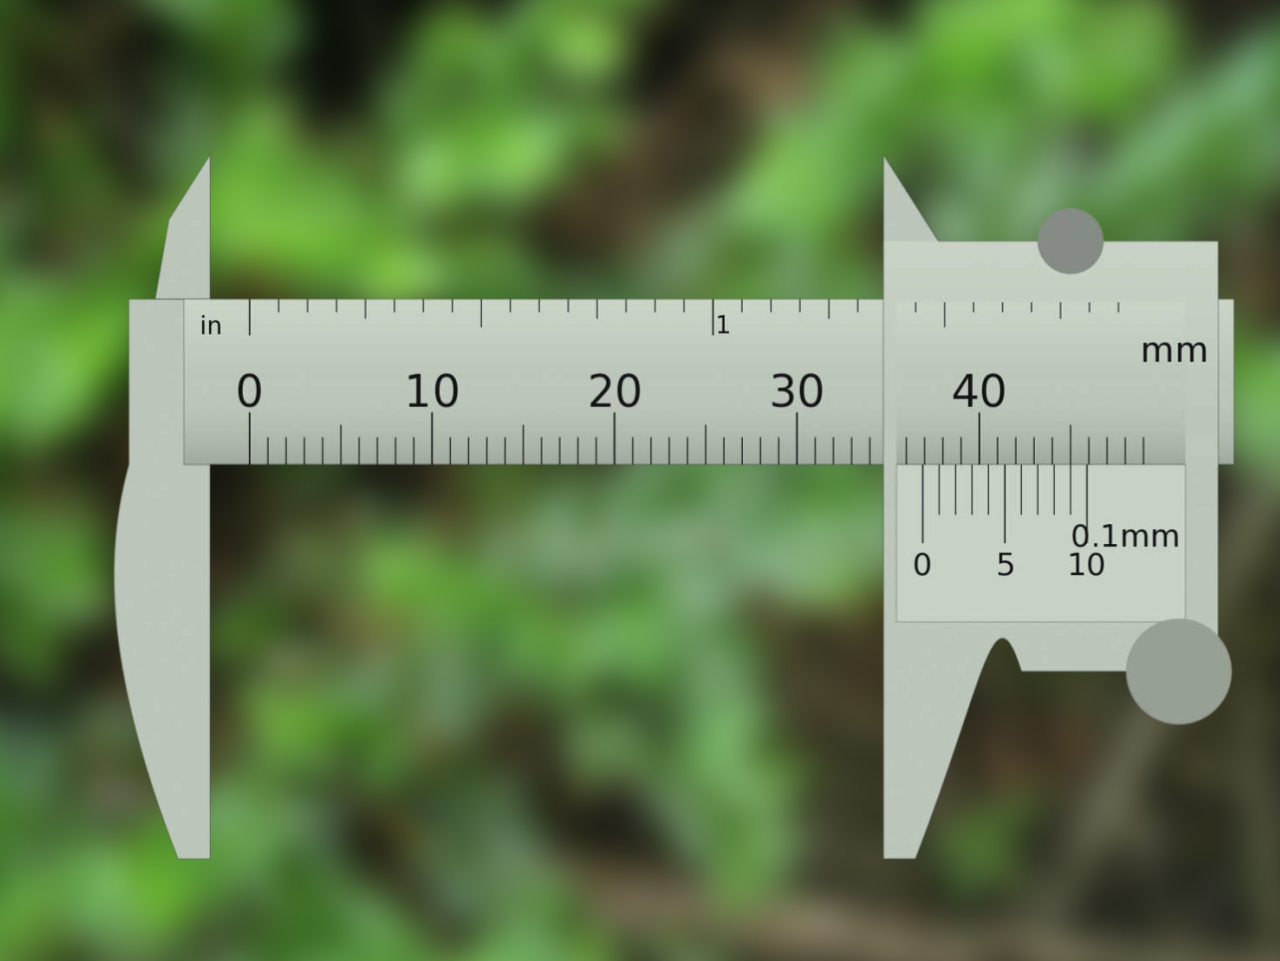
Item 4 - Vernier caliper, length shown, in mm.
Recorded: 36.9 mm
